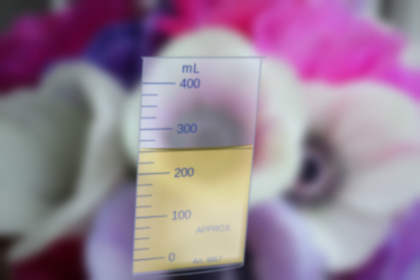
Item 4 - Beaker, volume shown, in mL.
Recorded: 250 mL
